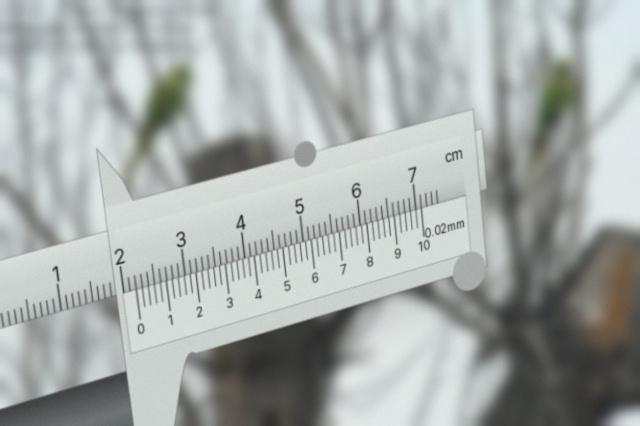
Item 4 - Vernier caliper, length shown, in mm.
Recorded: 22.0 mm
